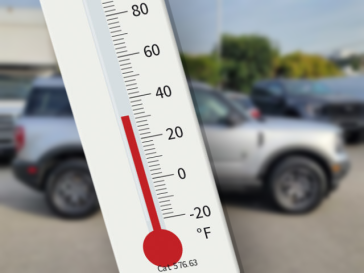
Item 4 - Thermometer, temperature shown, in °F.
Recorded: 32 °F
